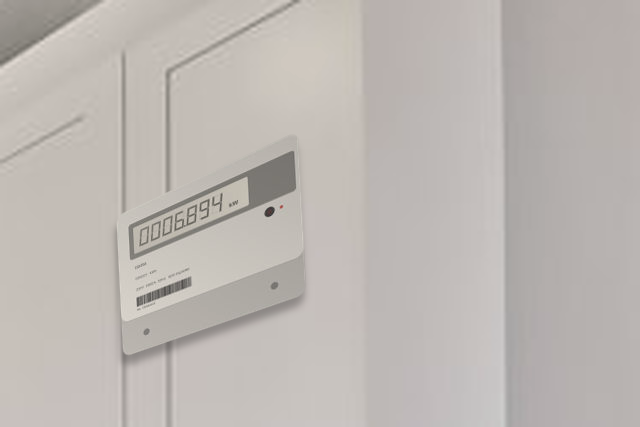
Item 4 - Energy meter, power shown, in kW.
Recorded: 6.894 kW
